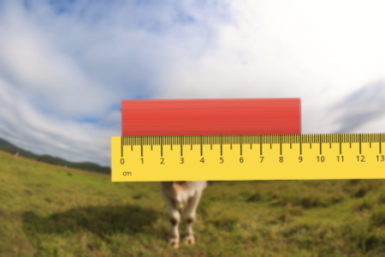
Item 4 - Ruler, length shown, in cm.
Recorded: 9 cm
